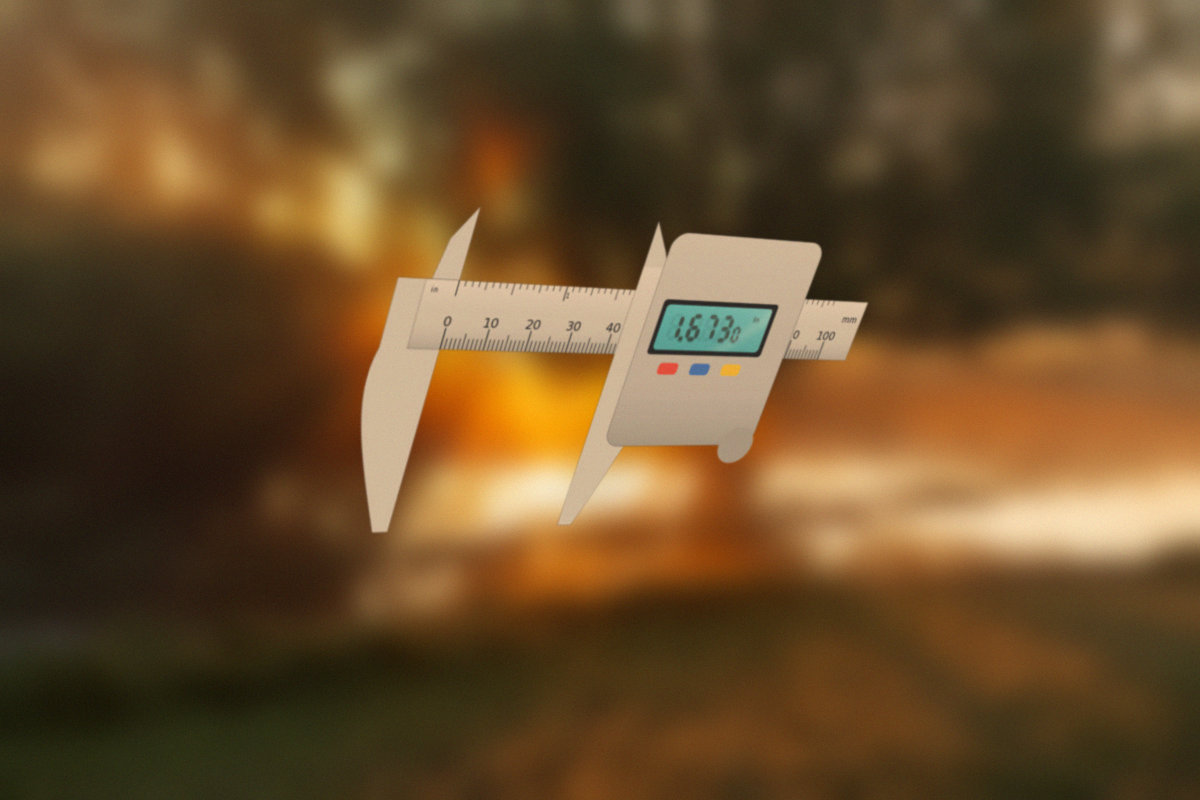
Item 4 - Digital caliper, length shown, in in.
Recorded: 1.6730 in
